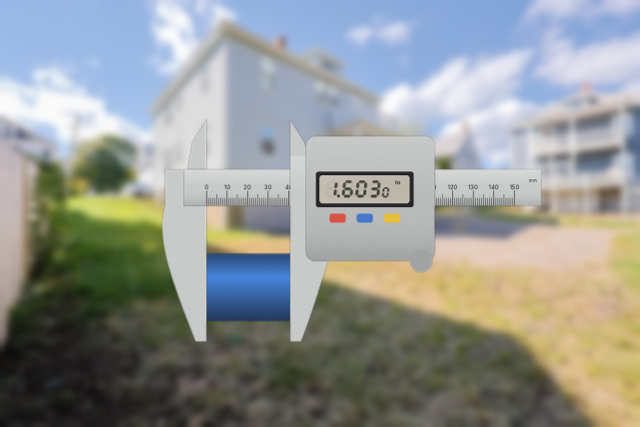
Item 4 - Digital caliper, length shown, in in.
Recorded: 1.6030 in
